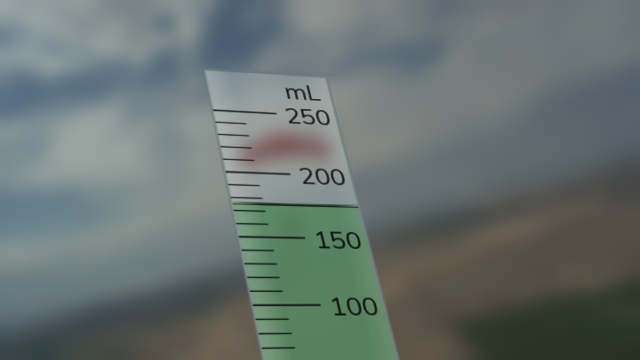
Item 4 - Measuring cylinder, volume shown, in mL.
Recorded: 175 mL
